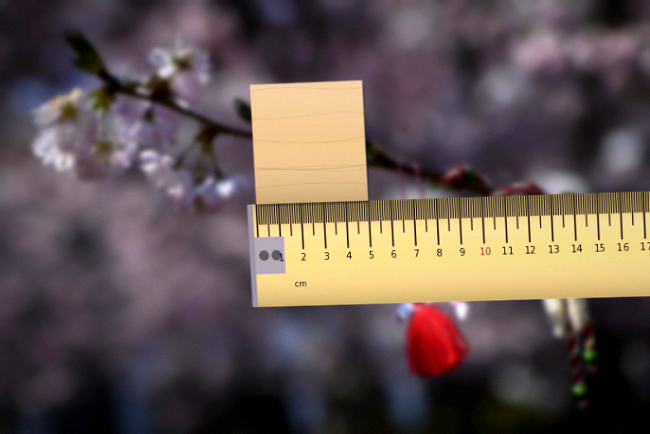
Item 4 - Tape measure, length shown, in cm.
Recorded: 5 cm
